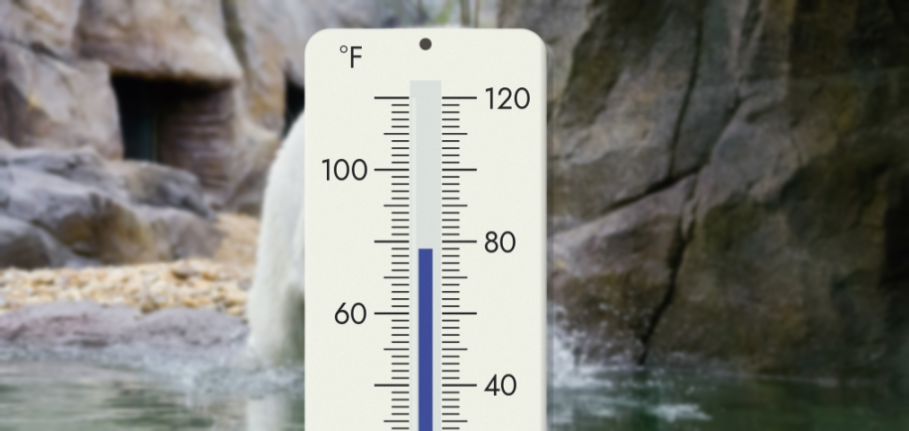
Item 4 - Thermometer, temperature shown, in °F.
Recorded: 78 °F
